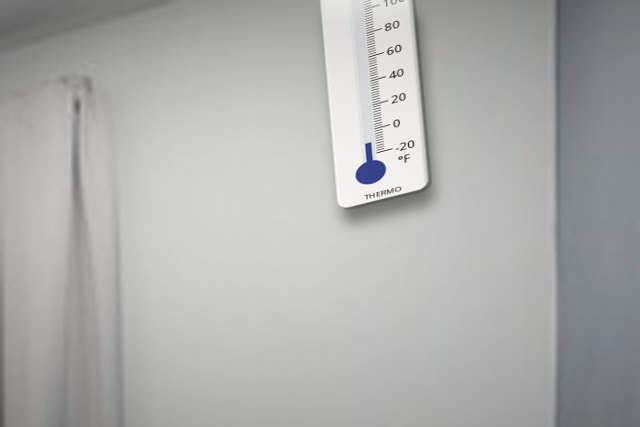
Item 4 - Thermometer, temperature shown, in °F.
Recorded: -10 °F
